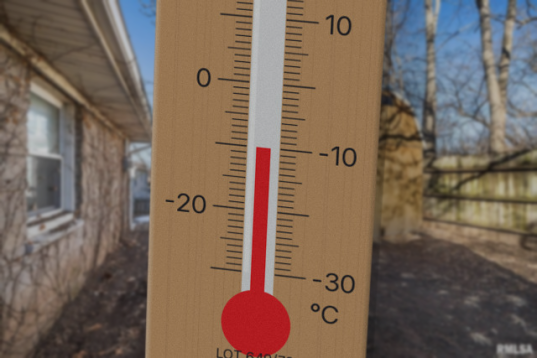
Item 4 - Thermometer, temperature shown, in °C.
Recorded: -10 °C
